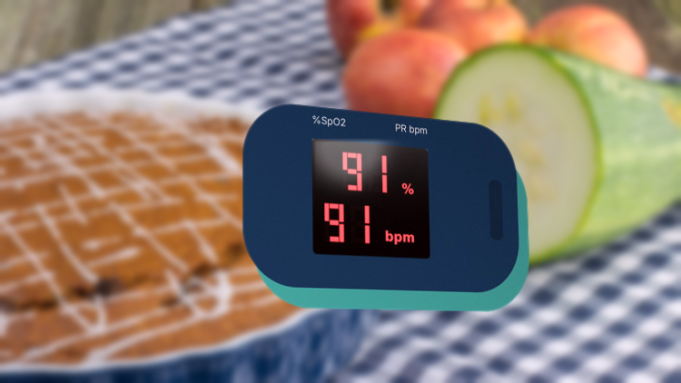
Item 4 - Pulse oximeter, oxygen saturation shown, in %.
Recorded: 91 %
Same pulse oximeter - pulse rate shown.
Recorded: 91 bpm
